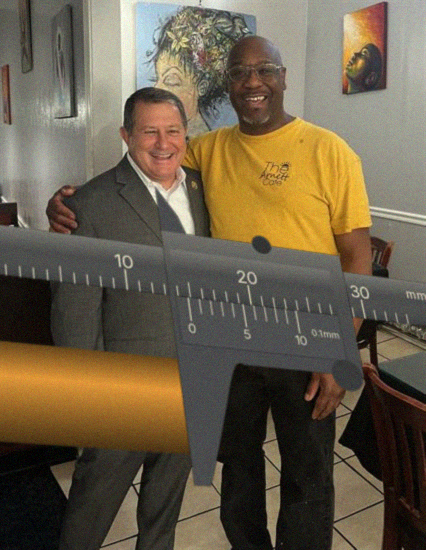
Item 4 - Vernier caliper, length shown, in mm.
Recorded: 14.8 mm
